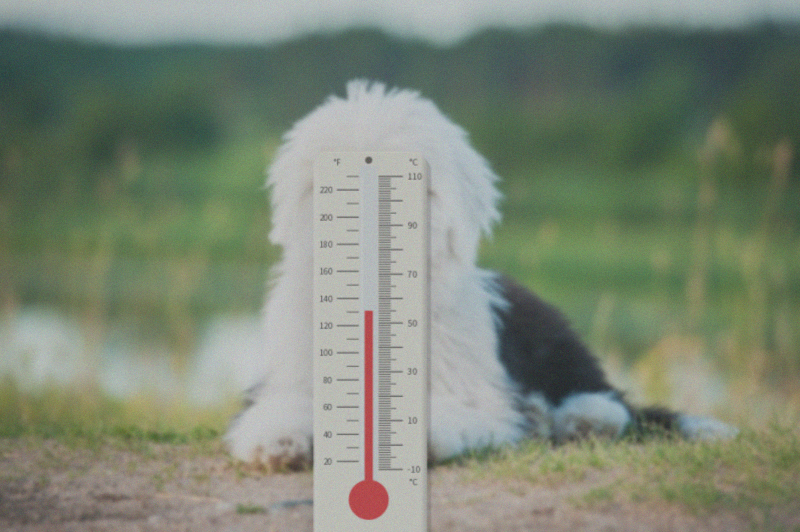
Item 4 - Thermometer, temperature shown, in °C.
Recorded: 55 °C
